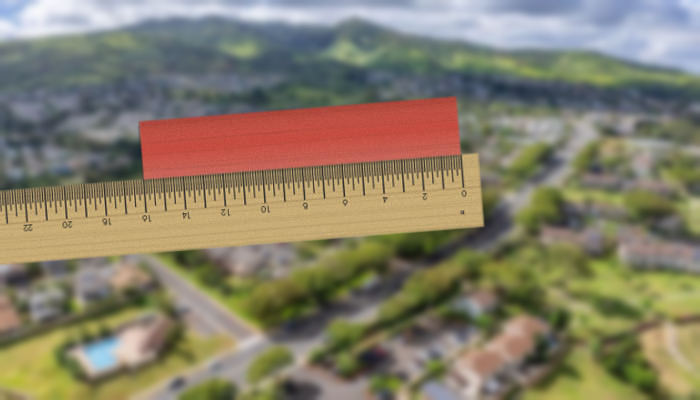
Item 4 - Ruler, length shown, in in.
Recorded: 16 in
